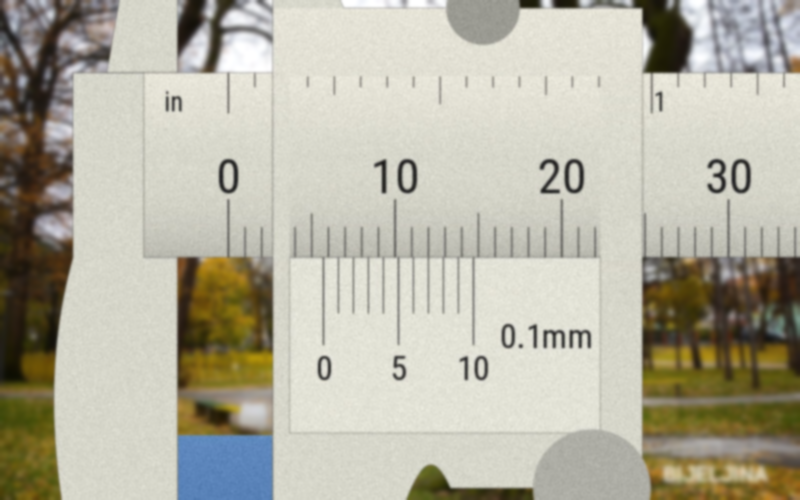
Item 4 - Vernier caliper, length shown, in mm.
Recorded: 5.7 mm
